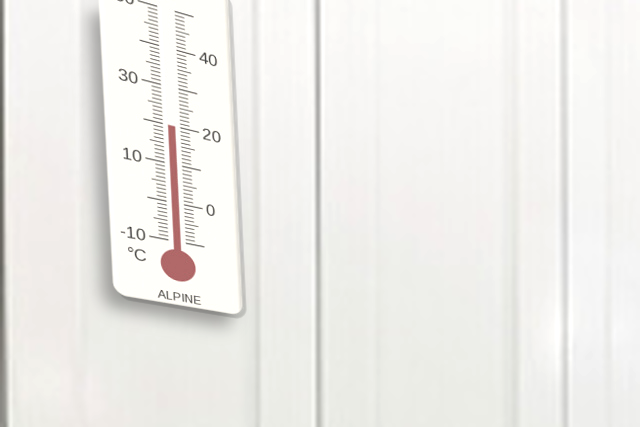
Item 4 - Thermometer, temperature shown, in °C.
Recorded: 20 °C
